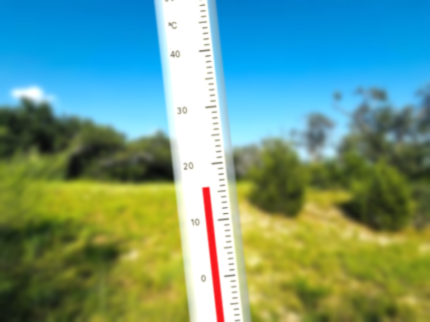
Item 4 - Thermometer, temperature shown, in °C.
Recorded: 16 °C
